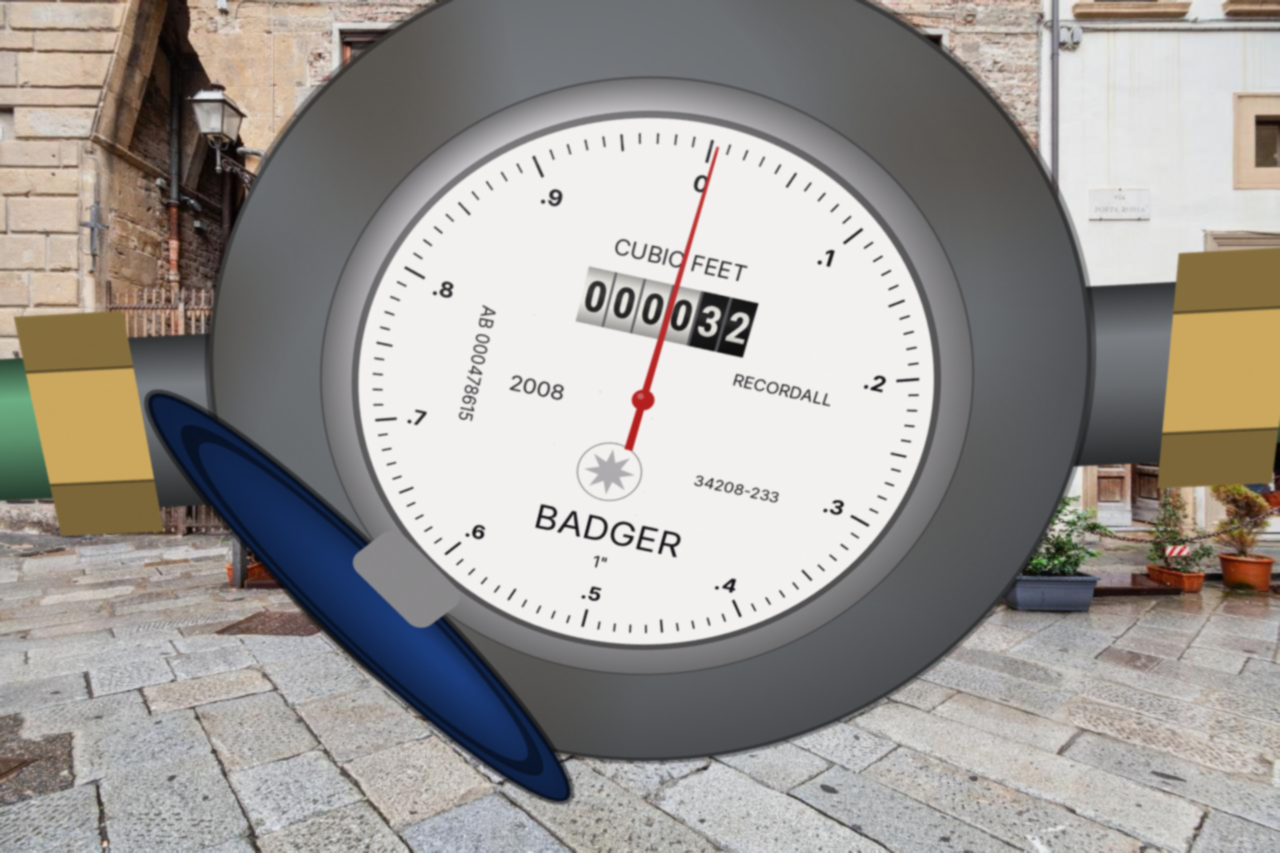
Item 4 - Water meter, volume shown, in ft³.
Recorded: 32.00 ft³
